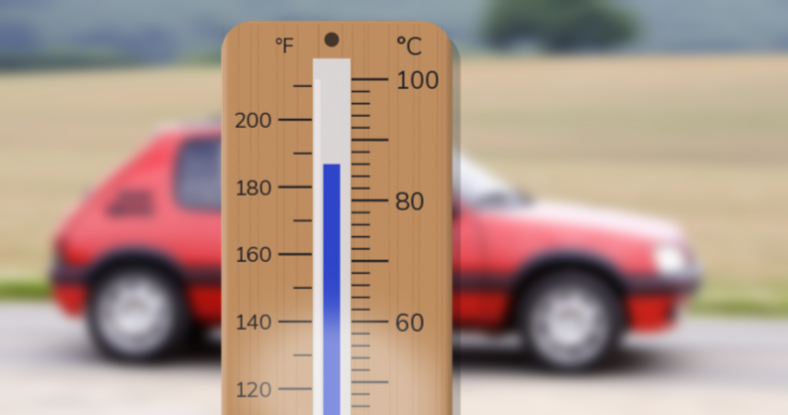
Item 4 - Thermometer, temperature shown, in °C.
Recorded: 86 °C
